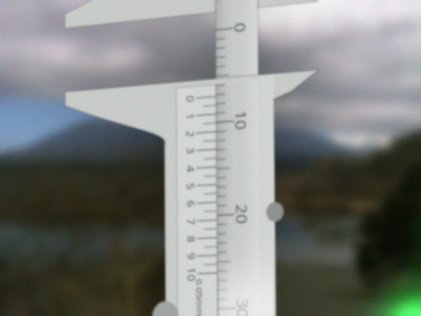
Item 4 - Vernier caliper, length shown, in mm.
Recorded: 7.2 mm
